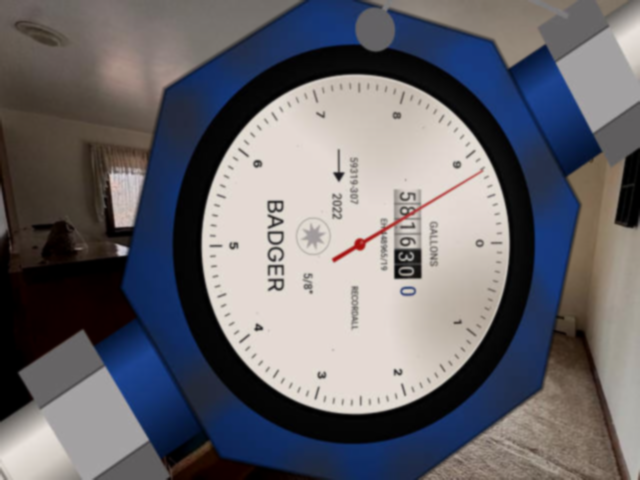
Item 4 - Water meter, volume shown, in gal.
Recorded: 5816299.2 gal
